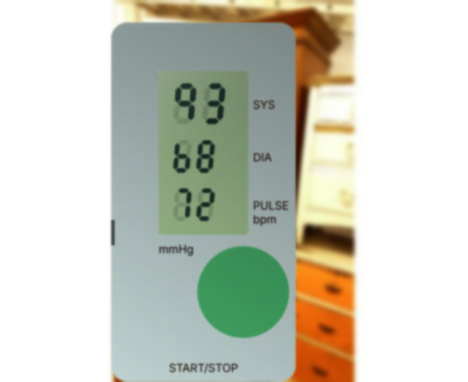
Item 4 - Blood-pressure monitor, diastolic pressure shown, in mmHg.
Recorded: 68 mmHg
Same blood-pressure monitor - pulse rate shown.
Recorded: 72 bpm
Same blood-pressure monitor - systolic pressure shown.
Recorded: 93 mmHg
